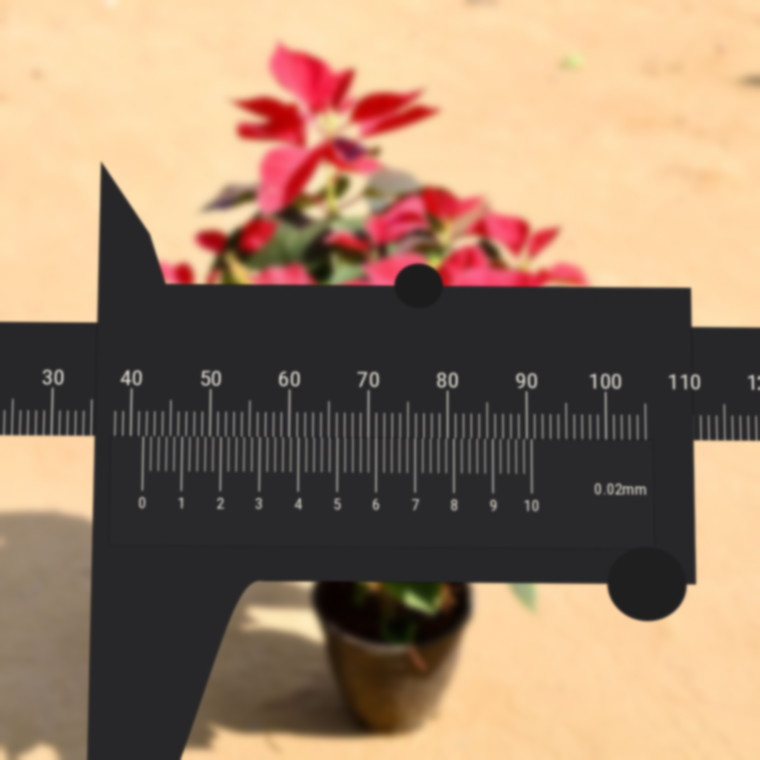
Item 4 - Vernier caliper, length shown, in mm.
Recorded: 41.6 mm
